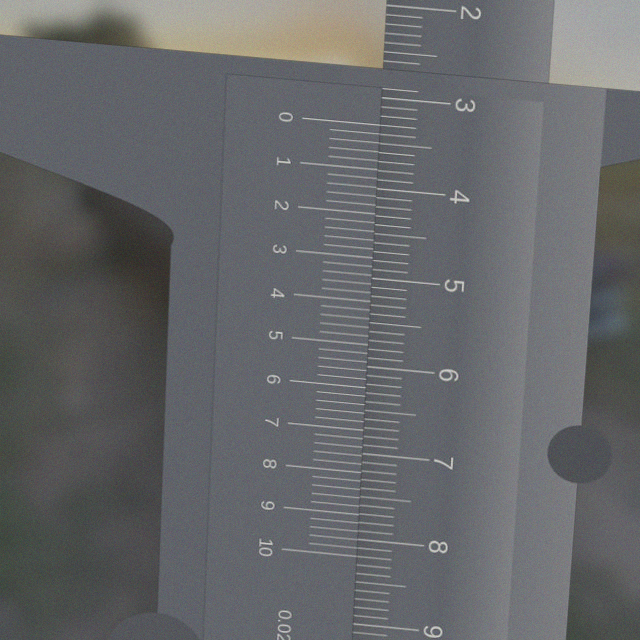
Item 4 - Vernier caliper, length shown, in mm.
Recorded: 33.0 mm
